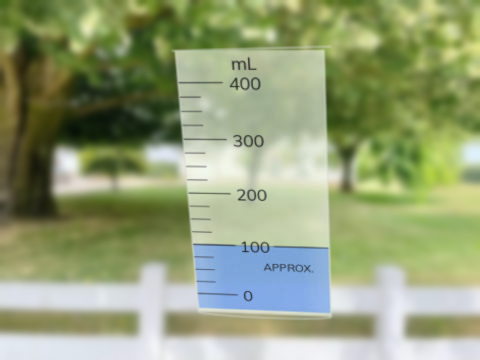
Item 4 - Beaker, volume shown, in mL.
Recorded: 100 mL
